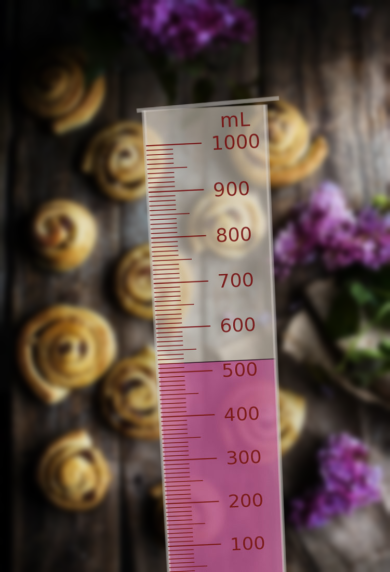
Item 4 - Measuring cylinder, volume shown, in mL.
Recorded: 520 mL
